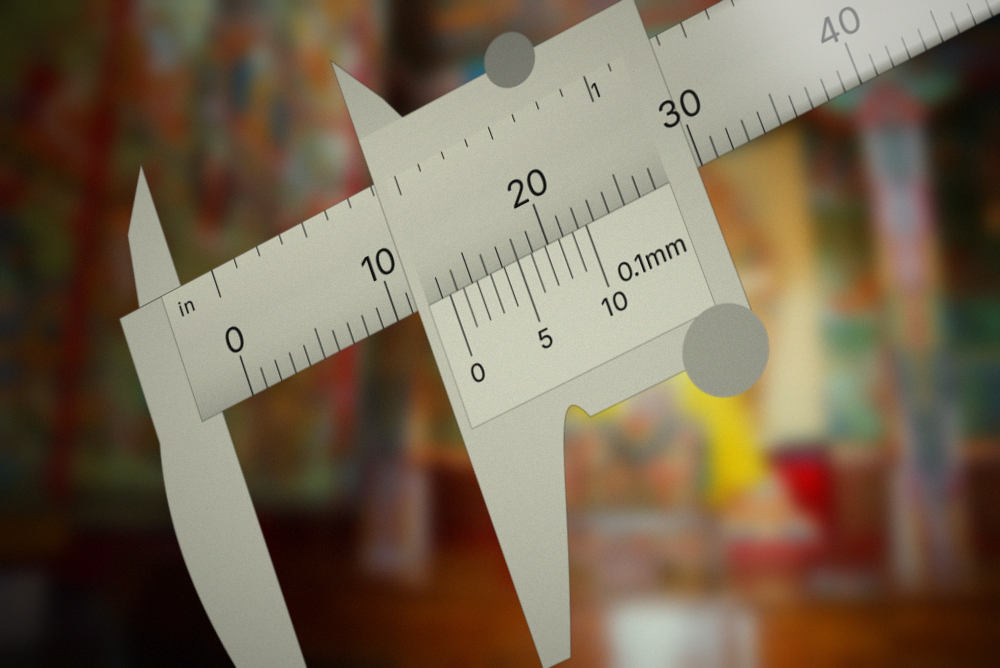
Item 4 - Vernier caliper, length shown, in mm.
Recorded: 13.5 mm
